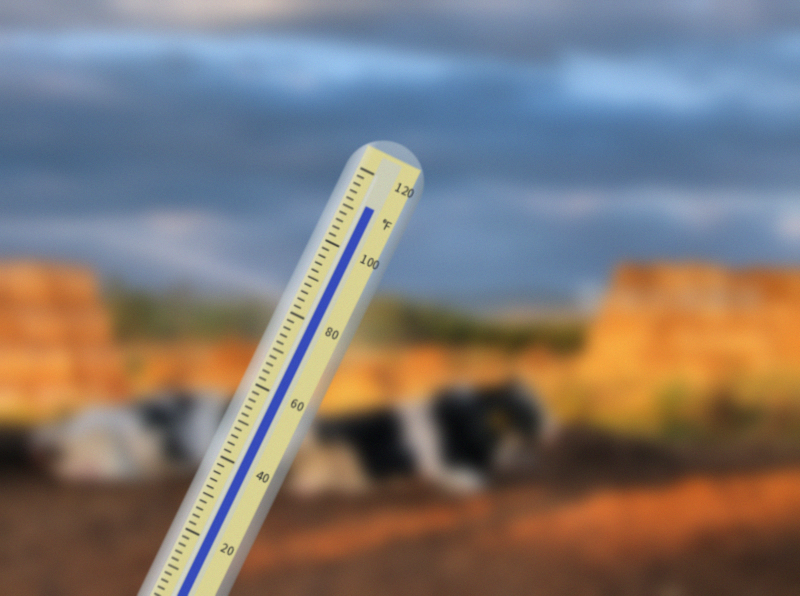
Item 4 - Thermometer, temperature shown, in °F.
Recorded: 112 °F
